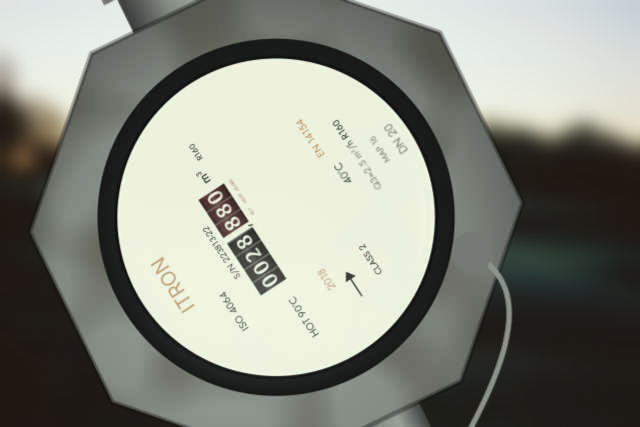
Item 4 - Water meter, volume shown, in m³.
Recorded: 28.880 m³
